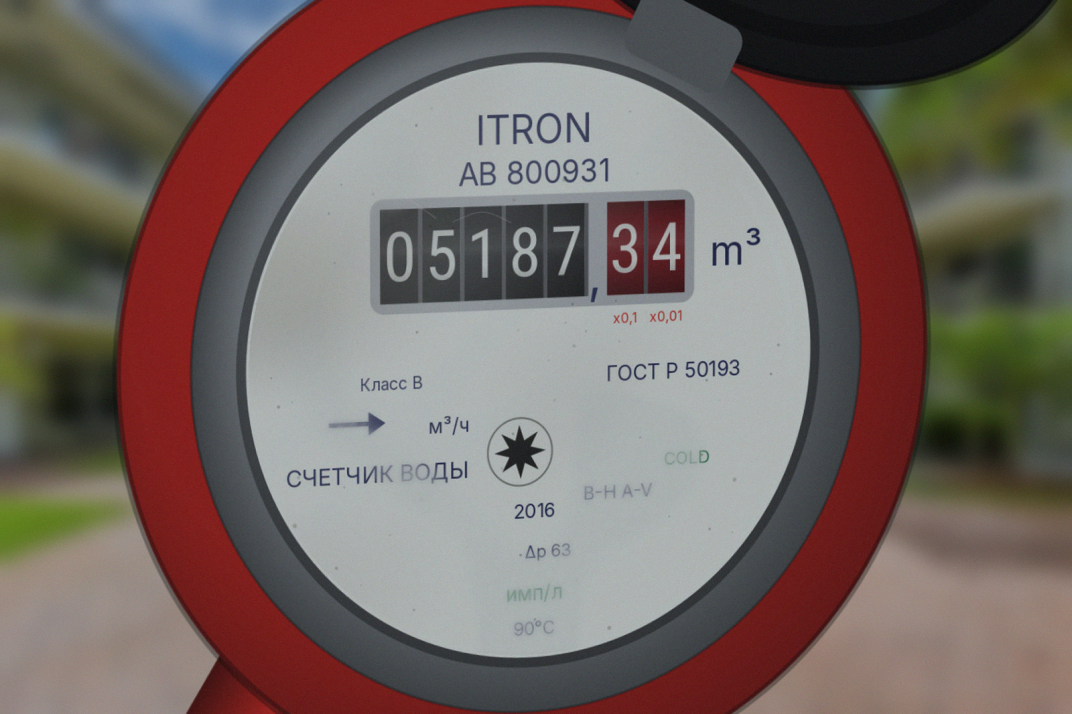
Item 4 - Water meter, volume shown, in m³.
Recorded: 5187.34 m³
